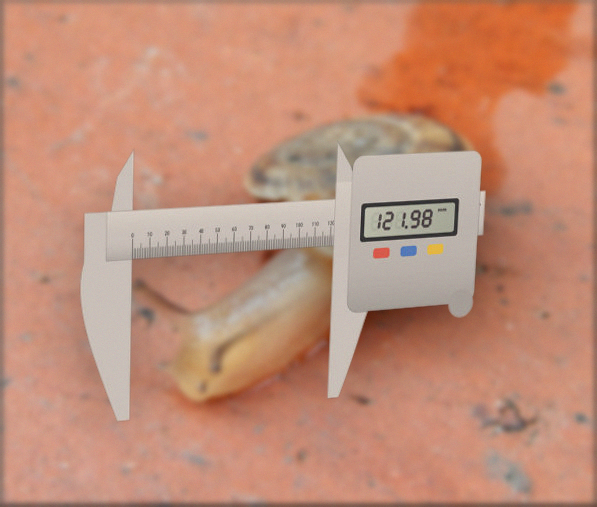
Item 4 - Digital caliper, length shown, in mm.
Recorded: 121.98 mm
